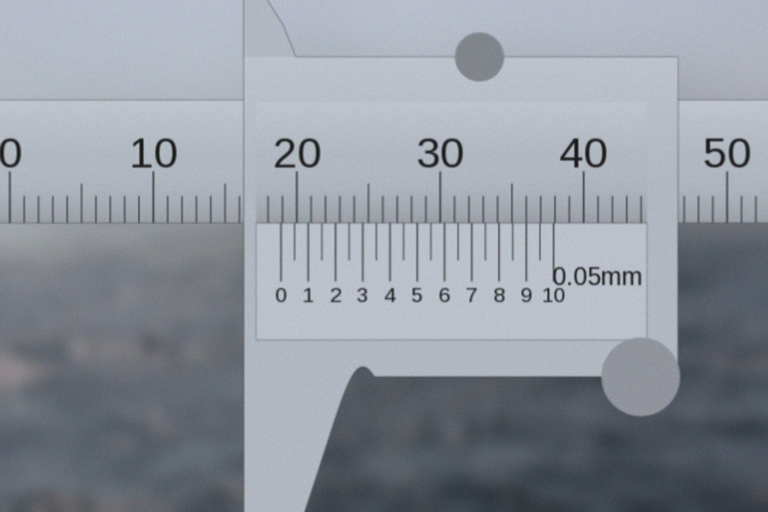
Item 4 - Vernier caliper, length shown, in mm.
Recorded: 18.9 mm
